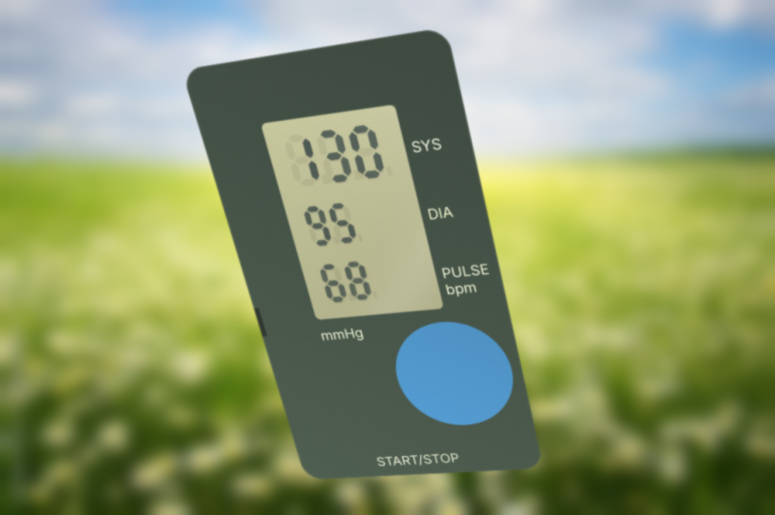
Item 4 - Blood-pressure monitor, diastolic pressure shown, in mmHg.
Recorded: 95 mmHg
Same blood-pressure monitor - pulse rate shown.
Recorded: 68 bpm
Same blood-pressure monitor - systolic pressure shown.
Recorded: 130 mmHg
